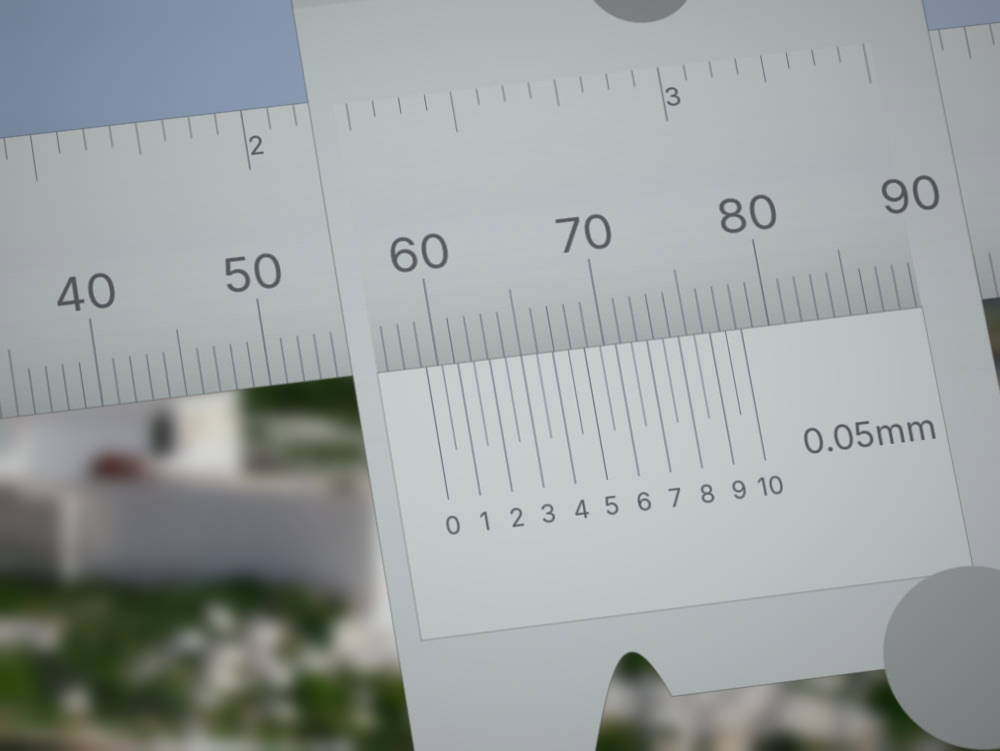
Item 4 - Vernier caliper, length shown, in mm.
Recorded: 59.3 mm
